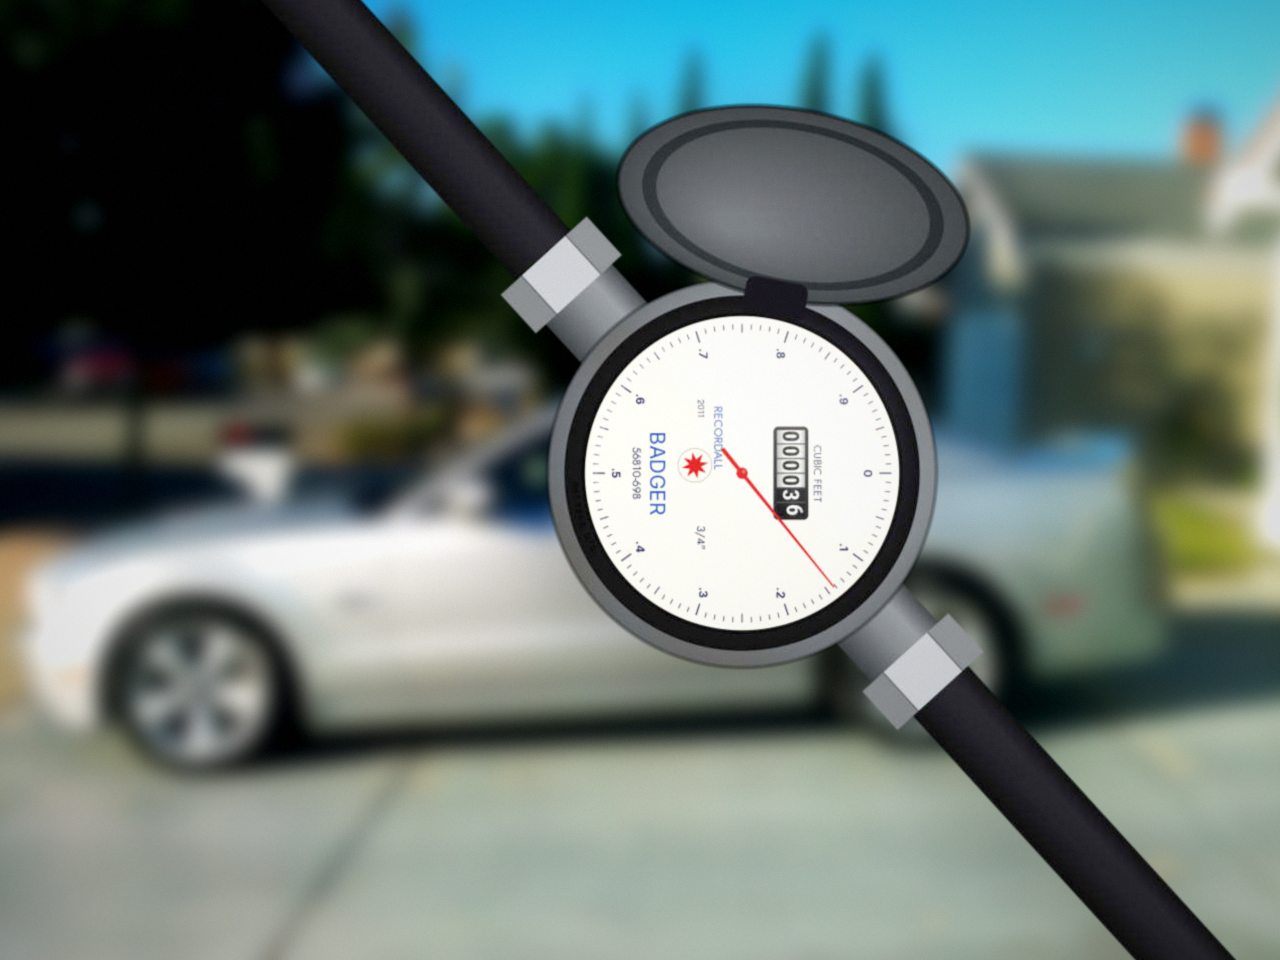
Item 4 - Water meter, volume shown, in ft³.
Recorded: 36.14 ft³
